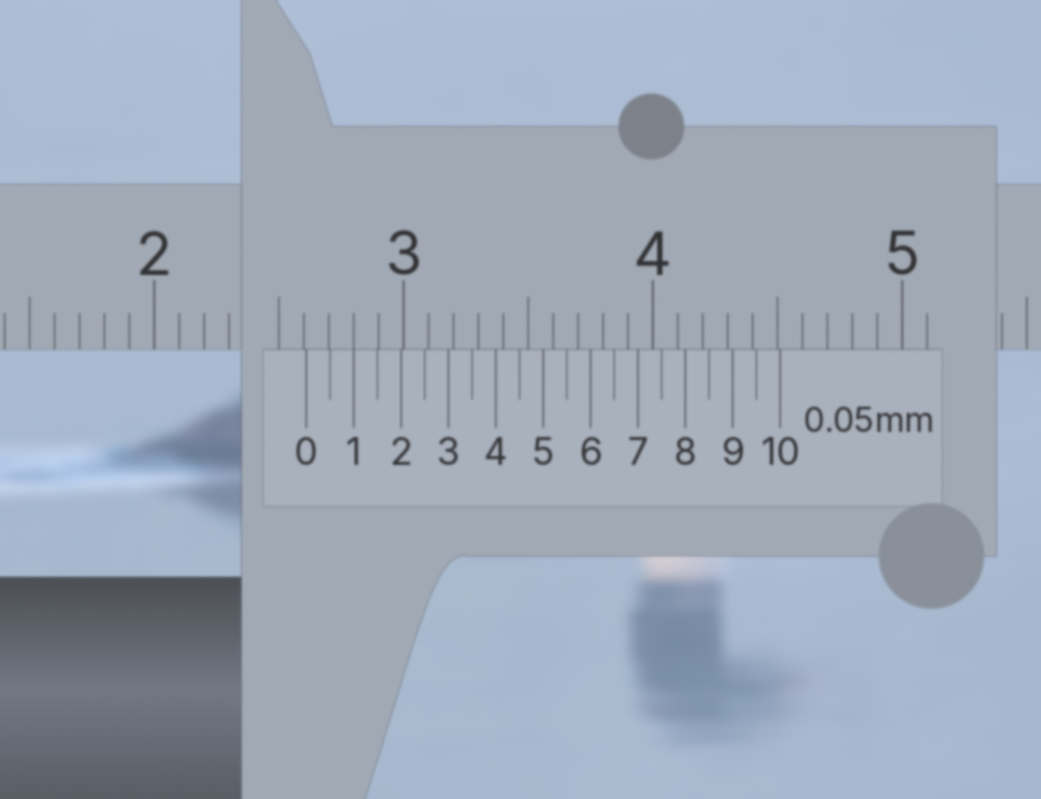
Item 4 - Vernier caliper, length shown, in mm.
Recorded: 26.1 mm
